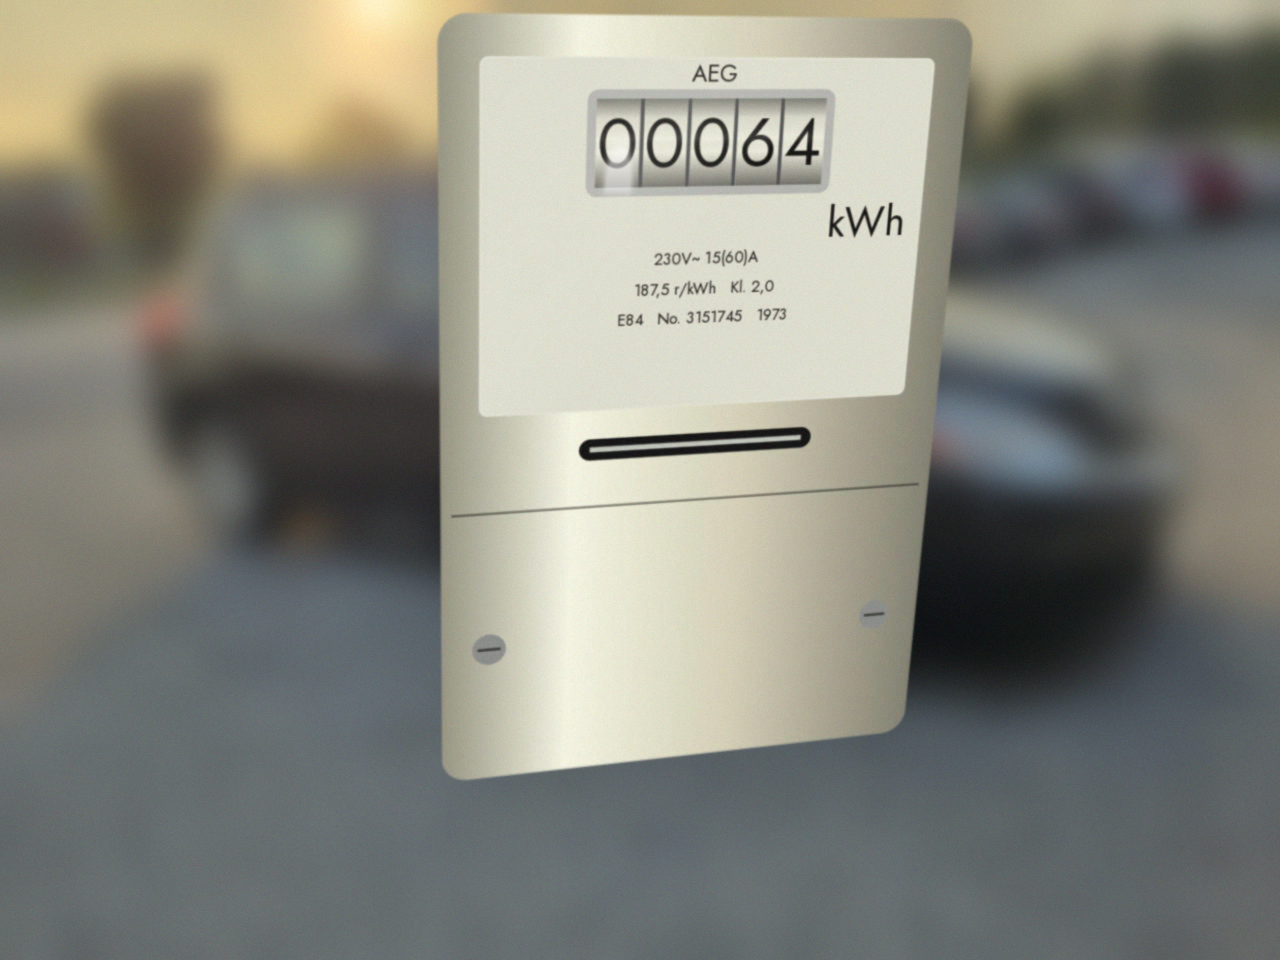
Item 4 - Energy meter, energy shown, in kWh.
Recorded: 64 kWh
